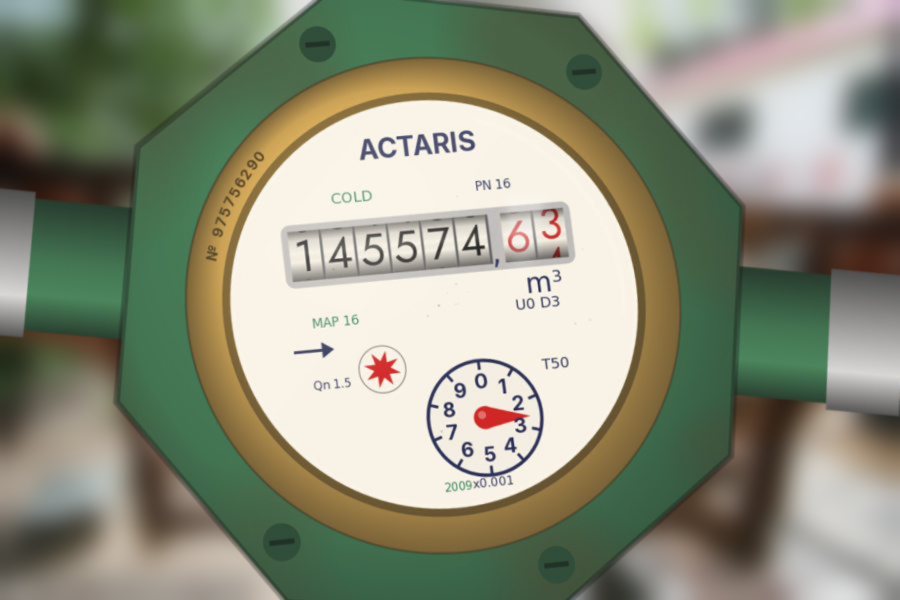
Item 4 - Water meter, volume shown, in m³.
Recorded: 145574.632 m³
